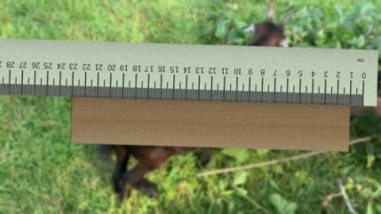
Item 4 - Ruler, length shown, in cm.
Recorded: 22 cm
